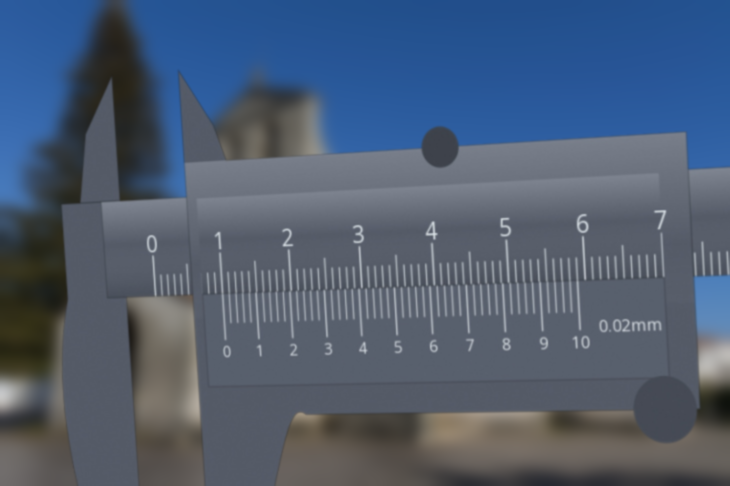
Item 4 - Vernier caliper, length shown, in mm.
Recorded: 10.0 mm
